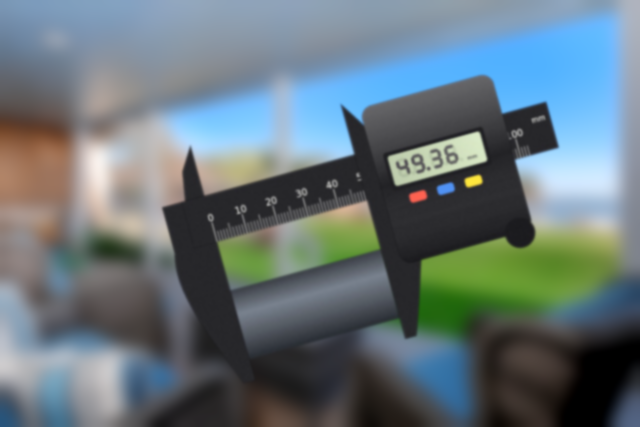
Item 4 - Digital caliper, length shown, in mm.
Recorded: 49.36 mm
